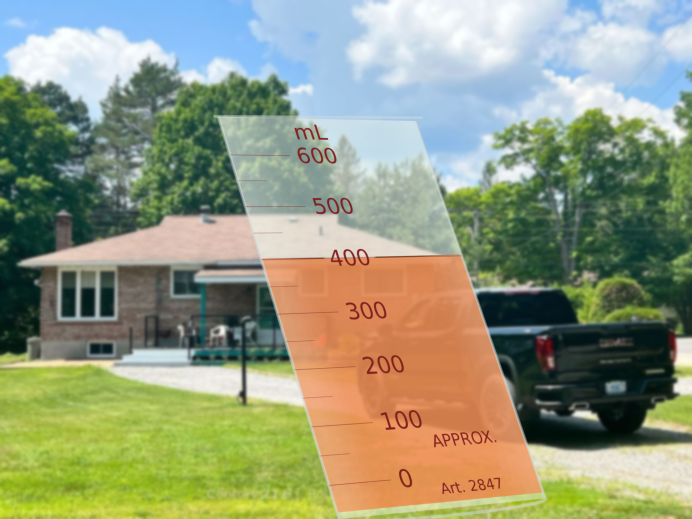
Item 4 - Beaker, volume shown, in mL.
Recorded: 400 mL
